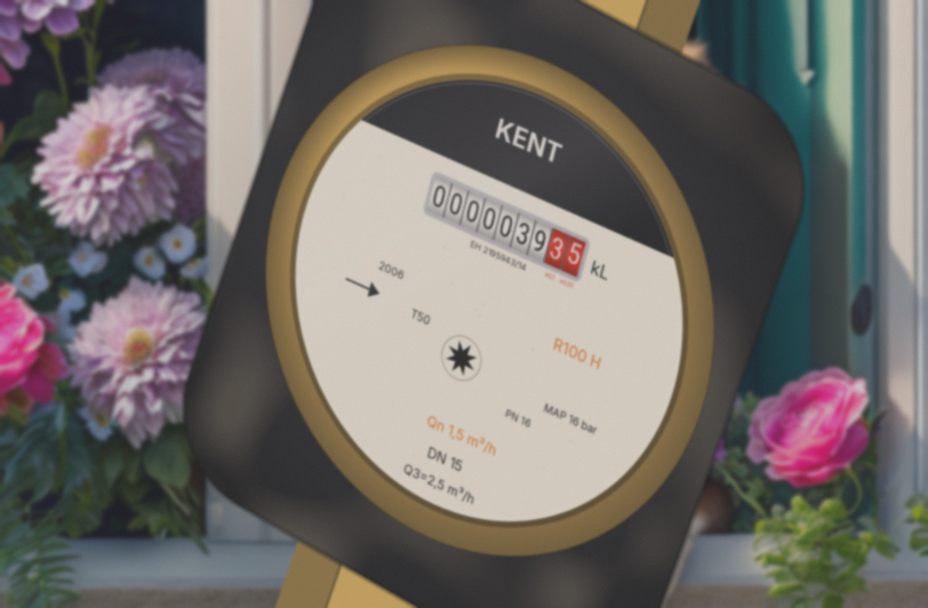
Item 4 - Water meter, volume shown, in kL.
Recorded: 39.35 kL
